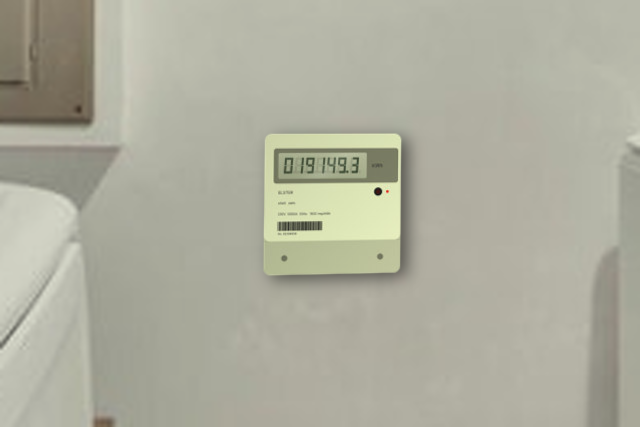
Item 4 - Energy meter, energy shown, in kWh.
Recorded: 19149.3 kWh
